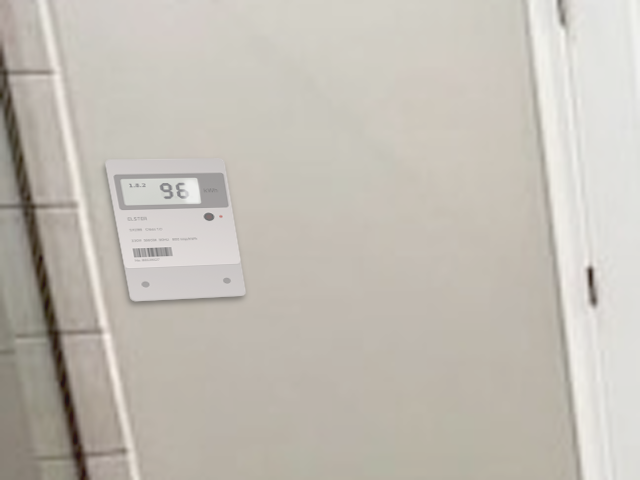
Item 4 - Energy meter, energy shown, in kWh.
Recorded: 96 kWh
